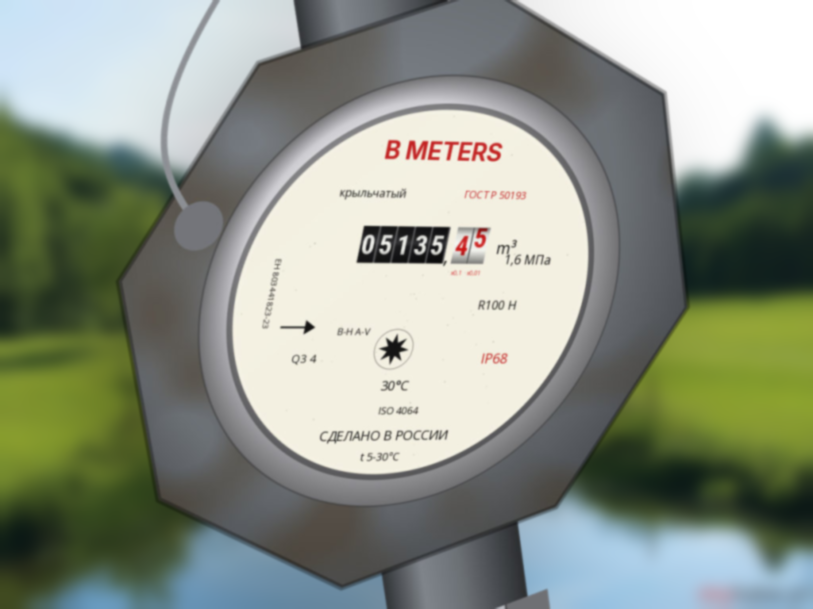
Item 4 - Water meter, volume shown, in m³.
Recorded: 5135.45 m³
